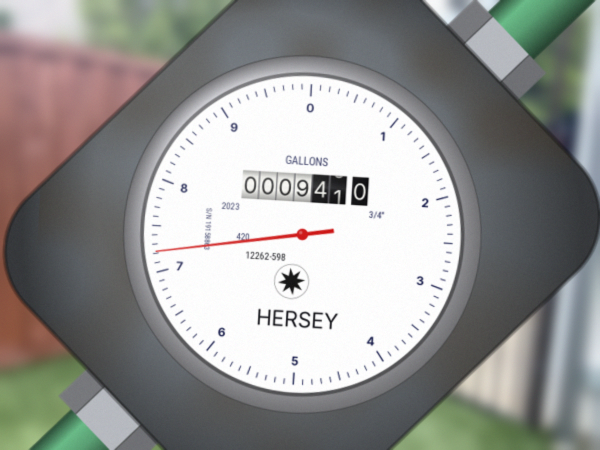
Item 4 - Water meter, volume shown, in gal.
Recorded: 9407.2 gal
